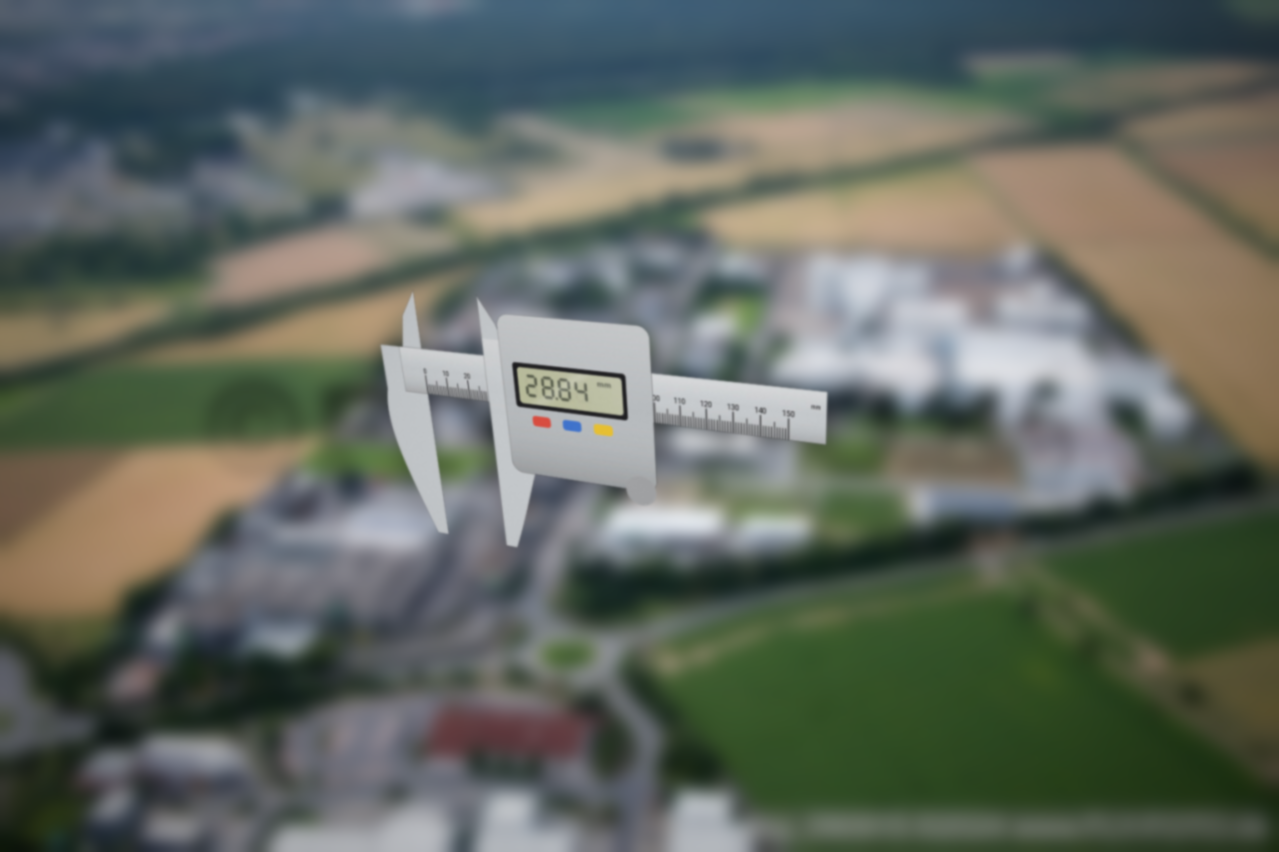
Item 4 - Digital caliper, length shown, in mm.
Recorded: 28.84 mm
